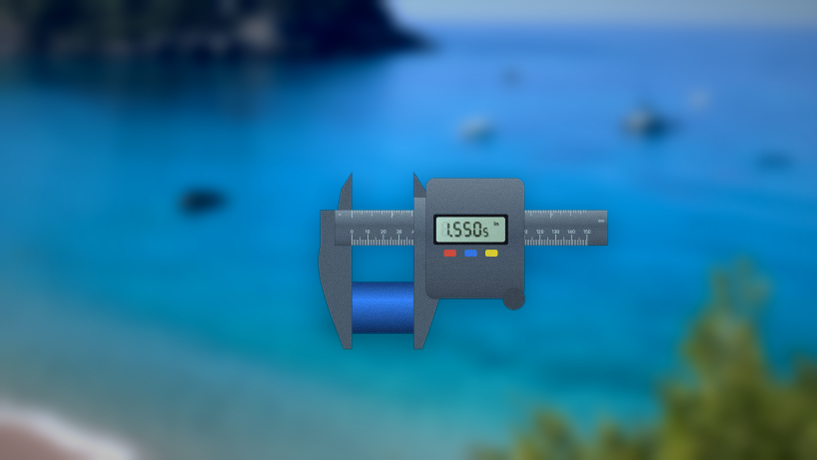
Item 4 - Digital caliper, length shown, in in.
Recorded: 1.5505 in
